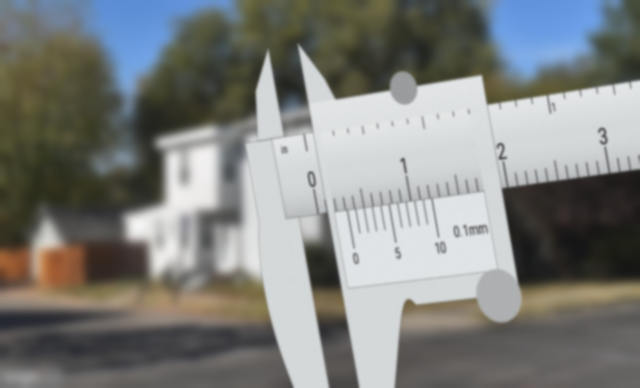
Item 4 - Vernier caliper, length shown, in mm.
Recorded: 3.2 mm
